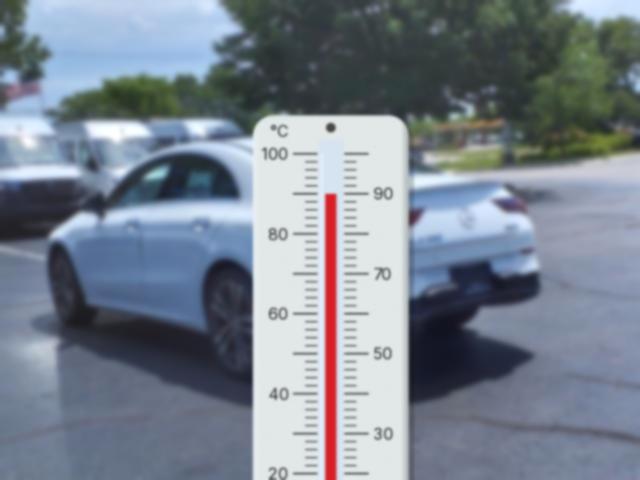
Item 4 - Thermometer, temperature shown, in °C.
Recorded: 90 °C
